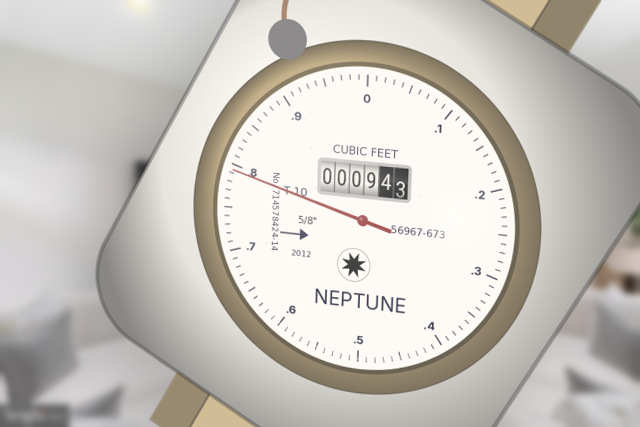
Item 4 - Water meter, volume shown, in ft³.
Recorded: 942.79 ft³
